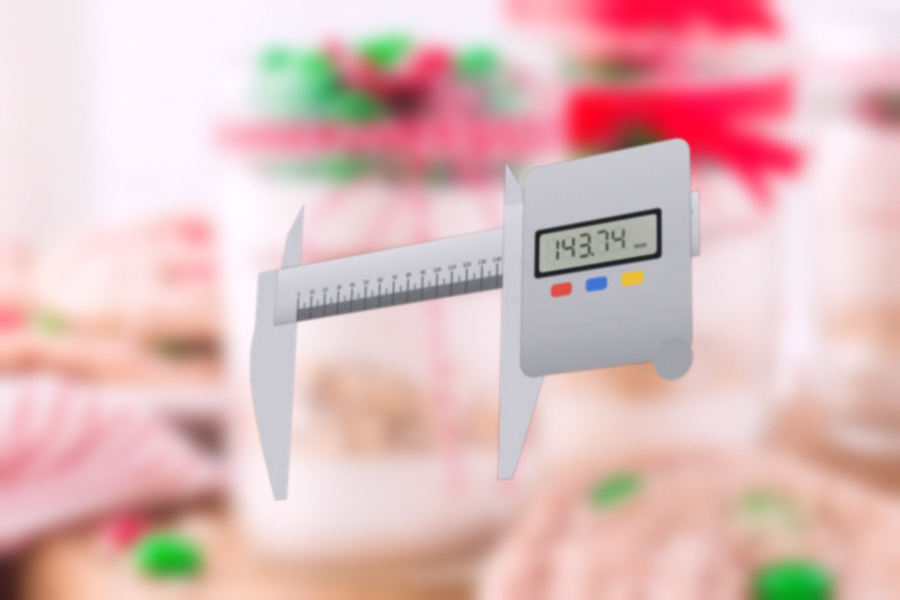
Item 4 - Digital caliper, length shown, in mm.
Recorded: 143.74 mm
